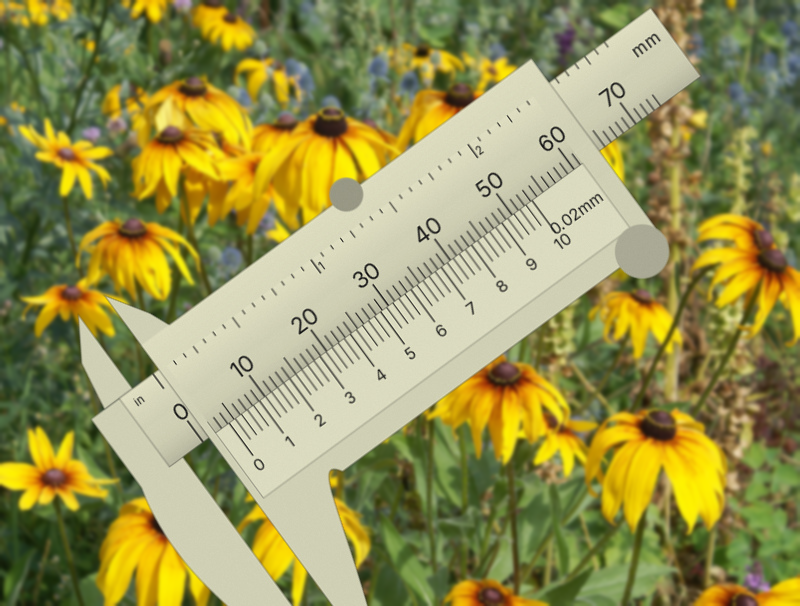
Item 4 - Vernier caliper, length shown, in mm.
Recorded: 4.2 mm
